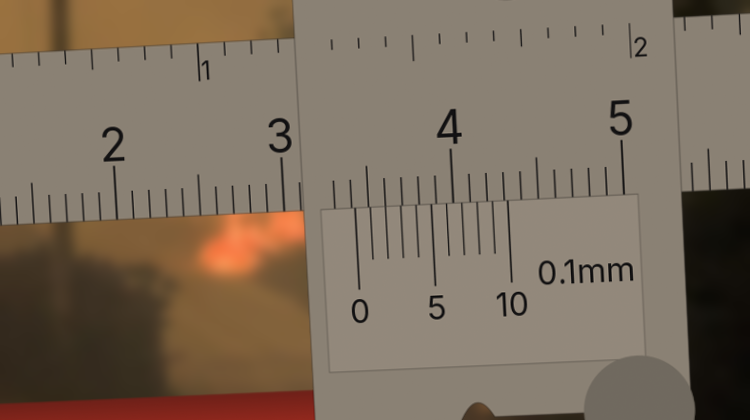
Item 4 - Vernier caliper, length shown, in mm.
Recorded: 34.2 mm
